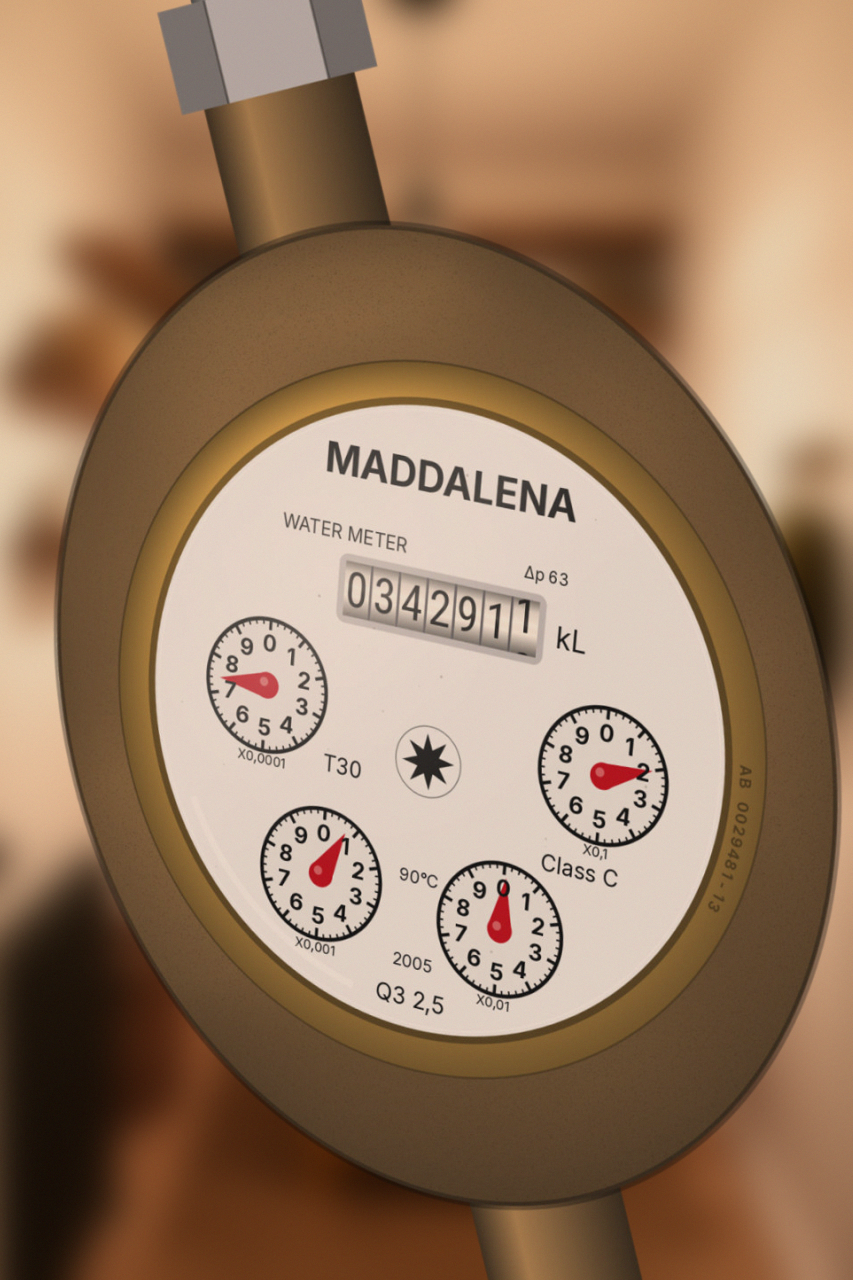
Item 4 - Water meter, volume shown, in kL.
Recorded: 342911.2007 kL
